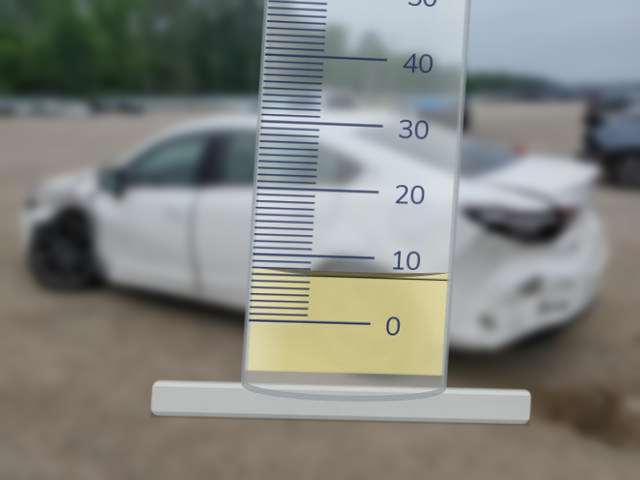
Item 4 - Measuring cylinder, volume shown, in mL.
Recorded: 7 mL
